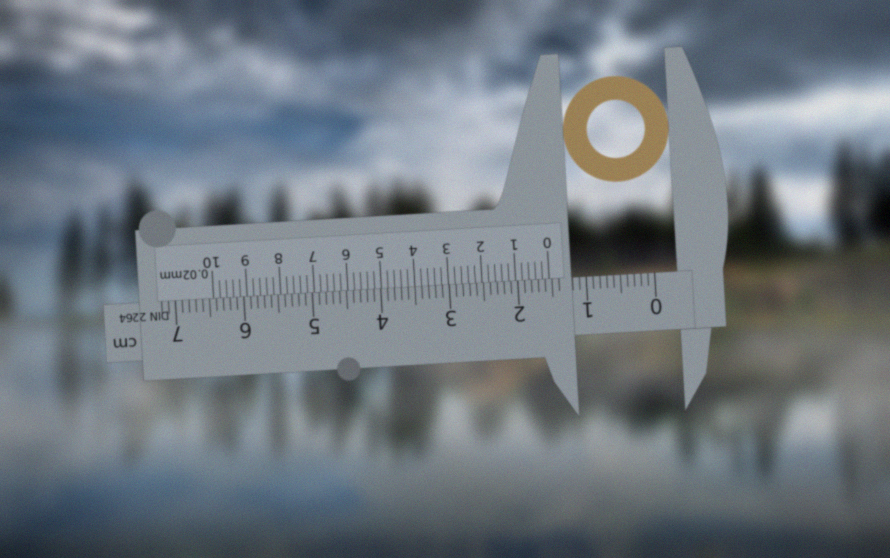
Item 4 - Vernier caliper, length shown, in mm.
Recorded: 15.4 mm
